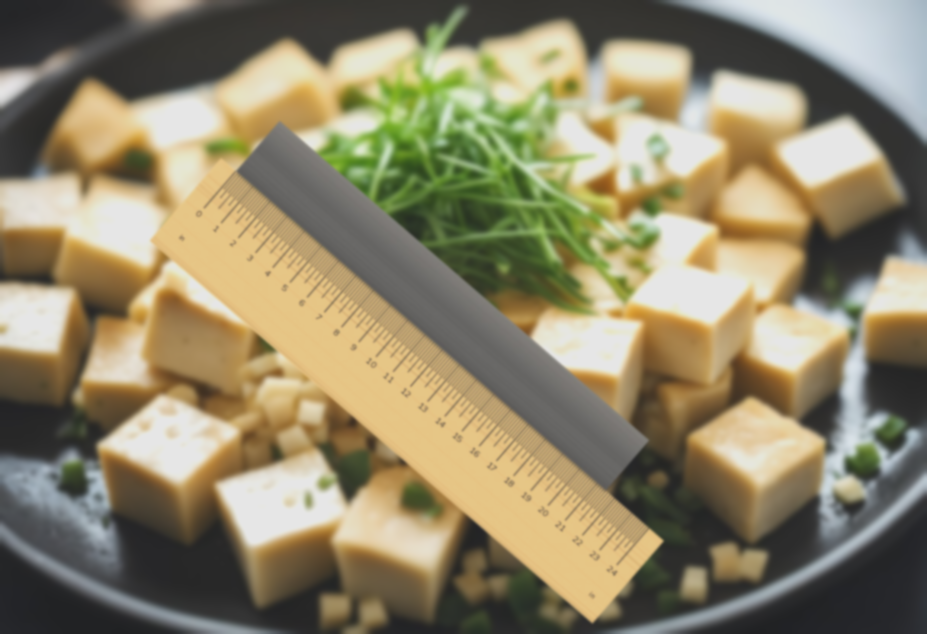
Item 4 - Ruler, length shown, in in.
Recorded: 21.5 in
